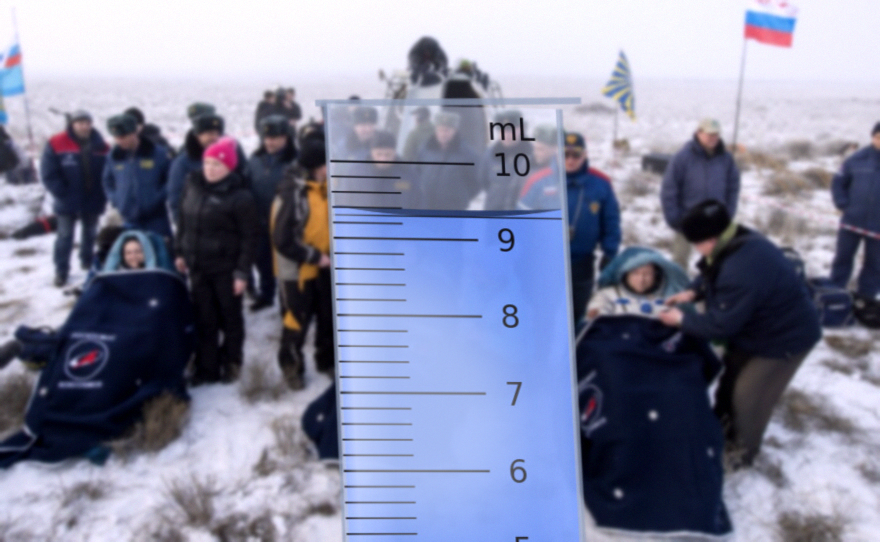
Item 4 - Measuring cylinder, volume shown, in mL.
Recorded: 9.3 mL
